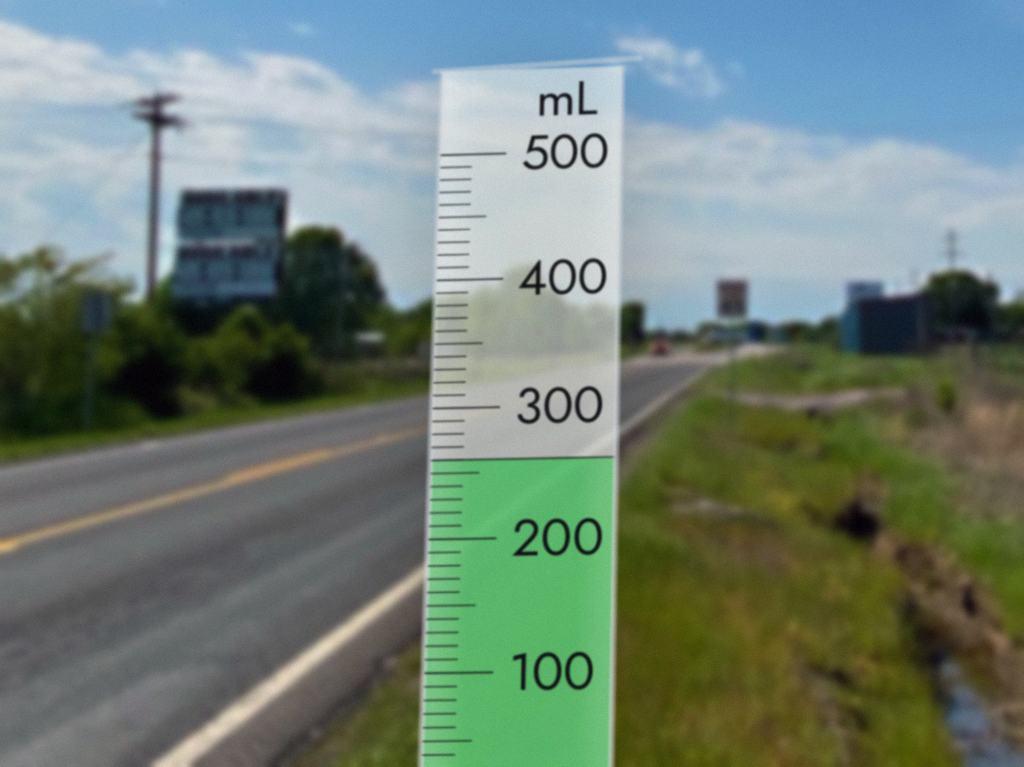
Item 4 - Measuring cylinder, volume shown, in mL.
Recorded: 260 mL
